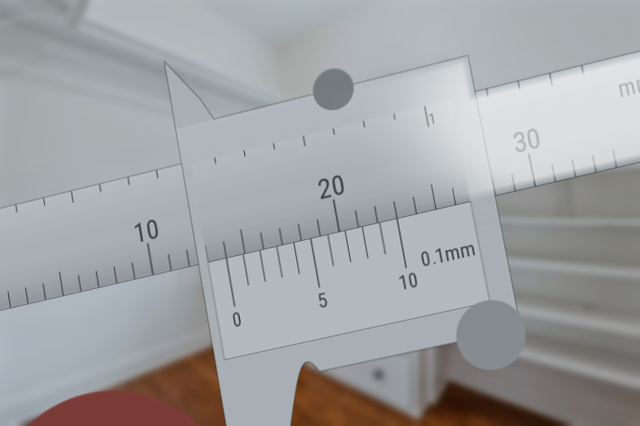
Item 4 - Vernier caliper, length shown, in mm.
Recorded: 14.0 mm
